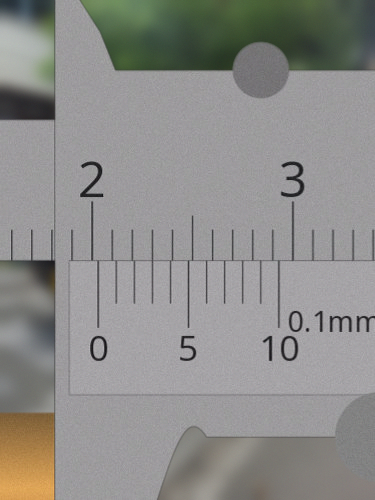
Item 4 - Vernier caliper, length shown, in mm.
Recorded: 20.3 mm
